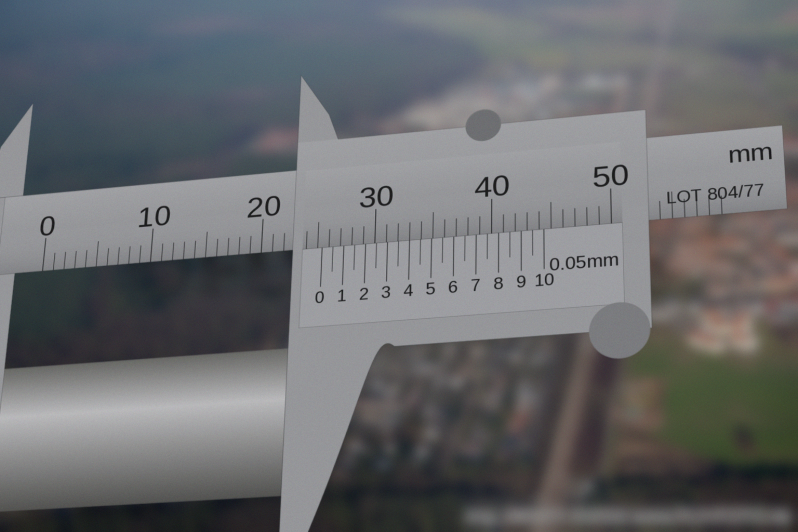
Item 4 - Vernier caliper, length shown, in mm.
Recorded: 25.4 mm
